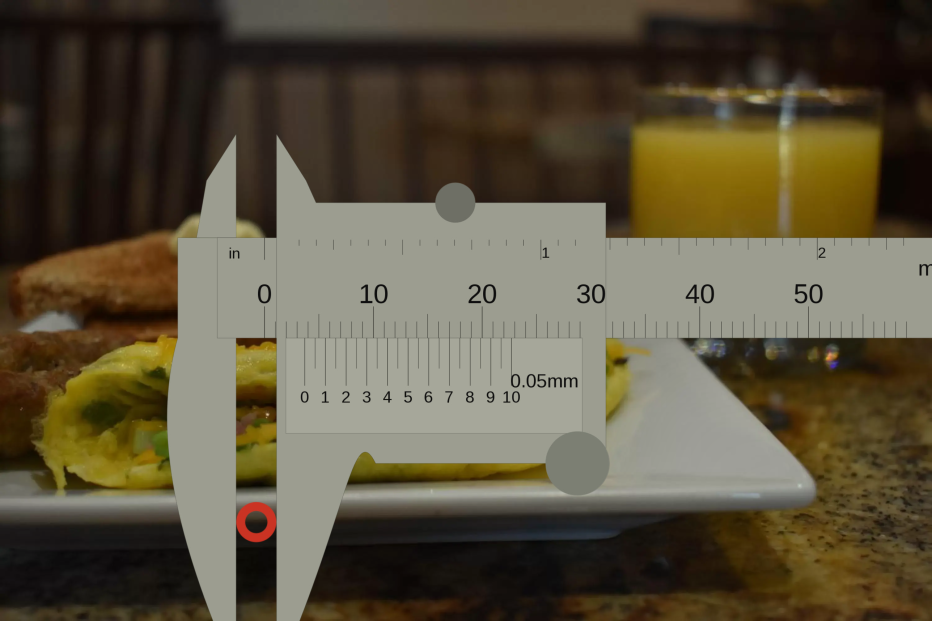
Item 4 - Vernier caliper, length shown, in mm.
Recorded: 3.7 mm
